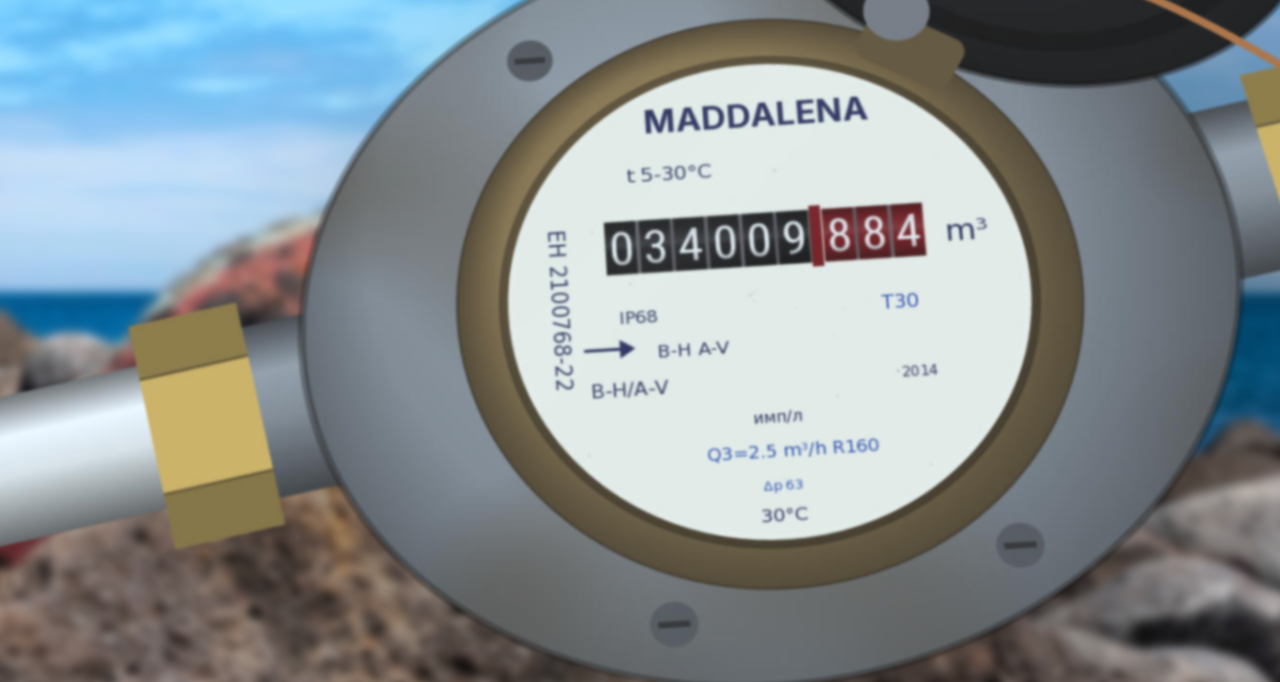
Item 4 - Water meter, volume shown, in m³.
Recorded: 34009.884 m³
